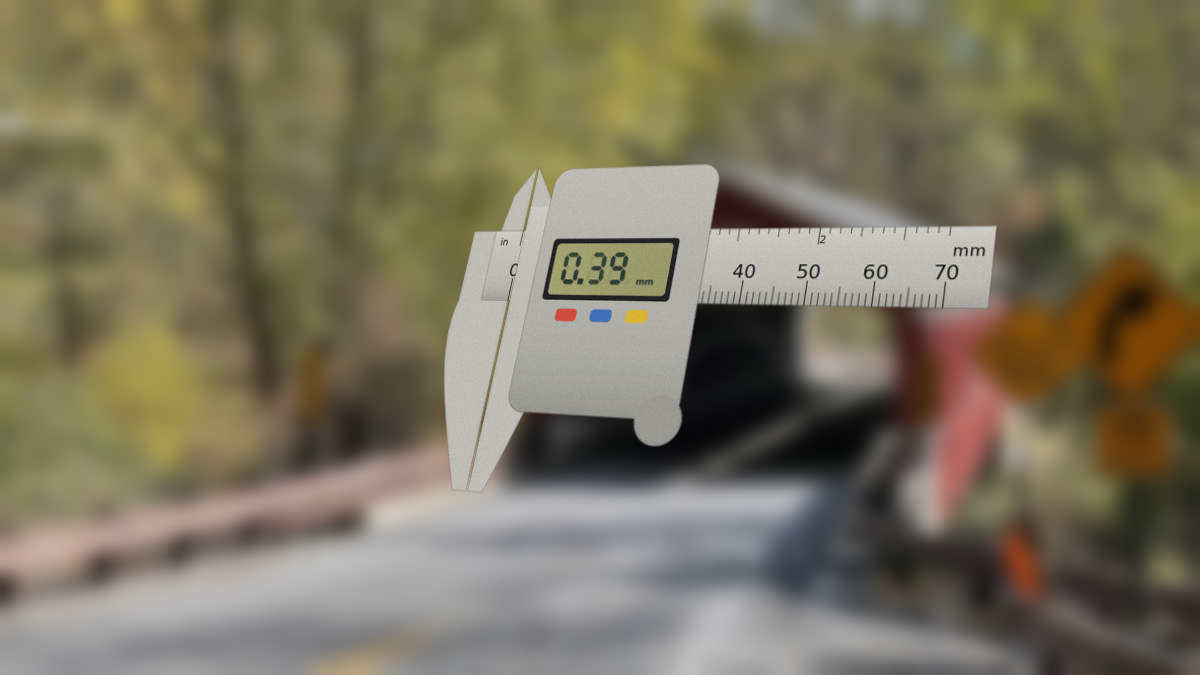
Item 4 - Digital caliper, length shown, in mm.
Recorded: 0.39 mm
